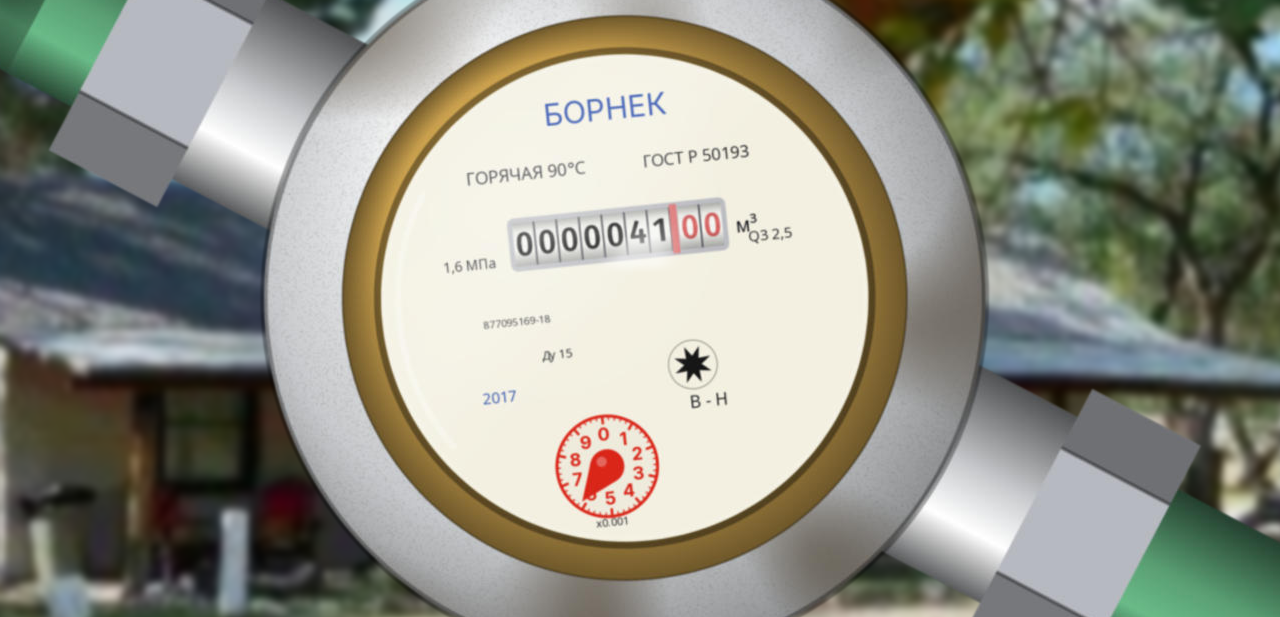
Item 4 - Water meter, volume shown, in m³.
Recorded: 41.006 m³
